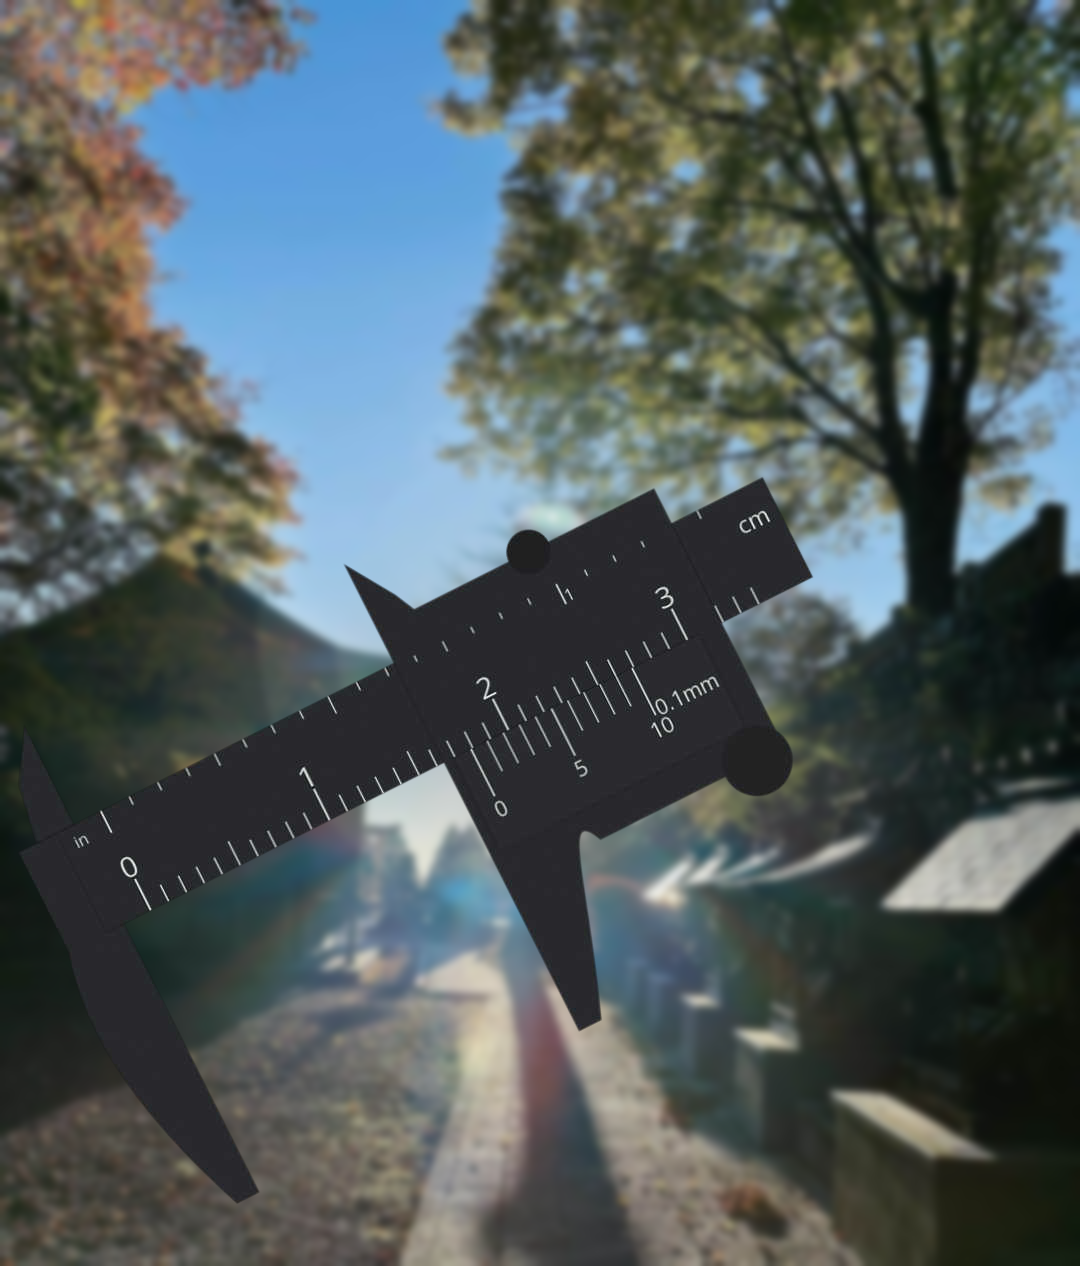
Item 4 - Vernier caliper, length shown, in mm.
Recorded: 17.9 mm
